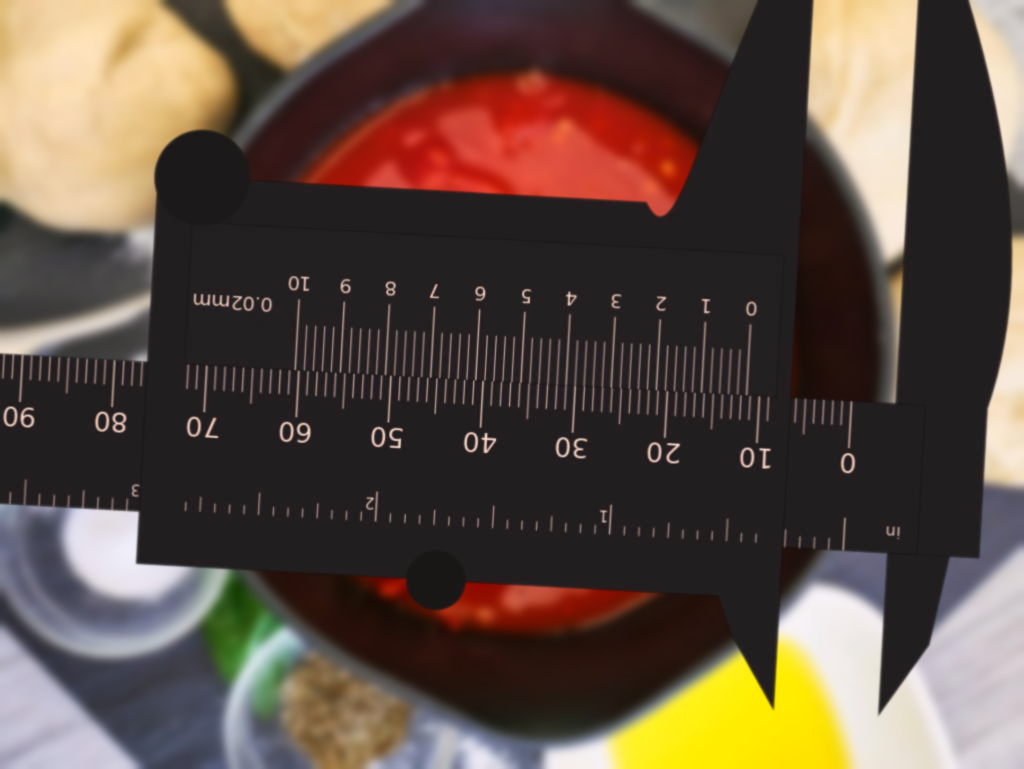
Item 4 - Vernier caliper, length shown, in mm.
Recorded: 11.4 mm
